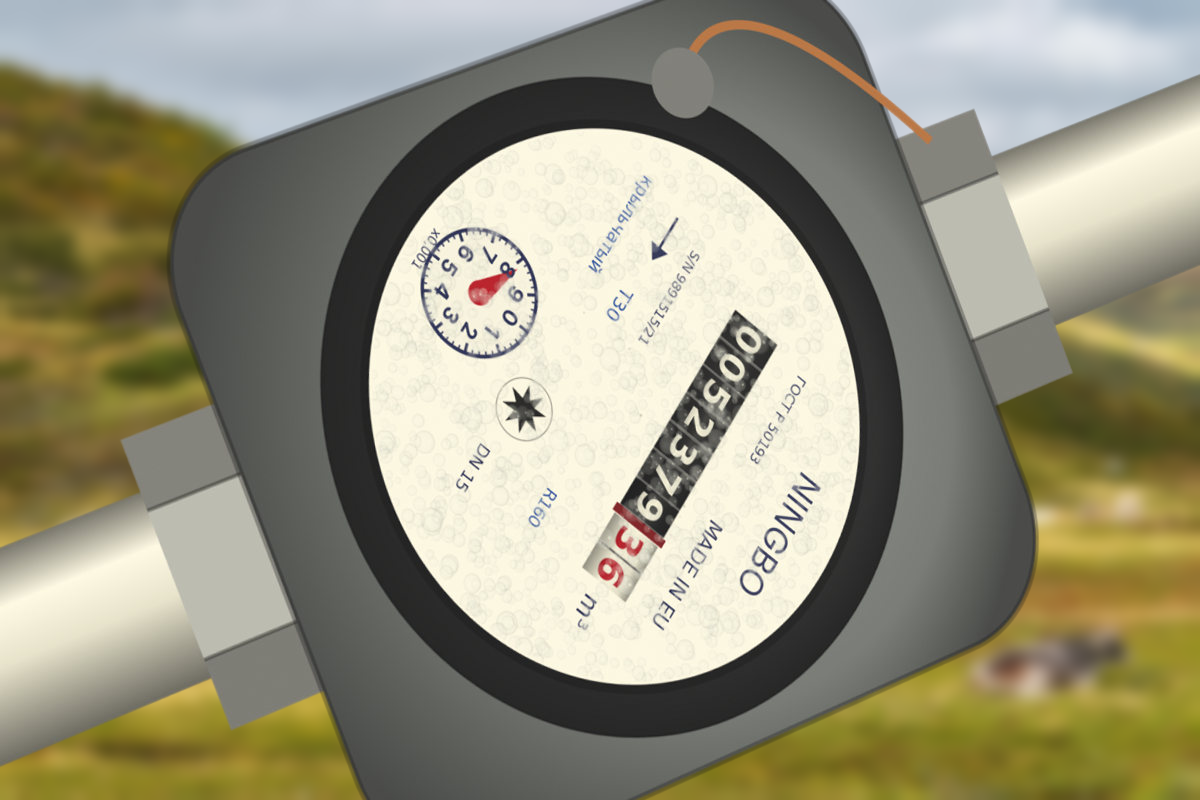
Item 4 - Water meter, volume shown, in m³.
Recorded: 52379.368 m³
